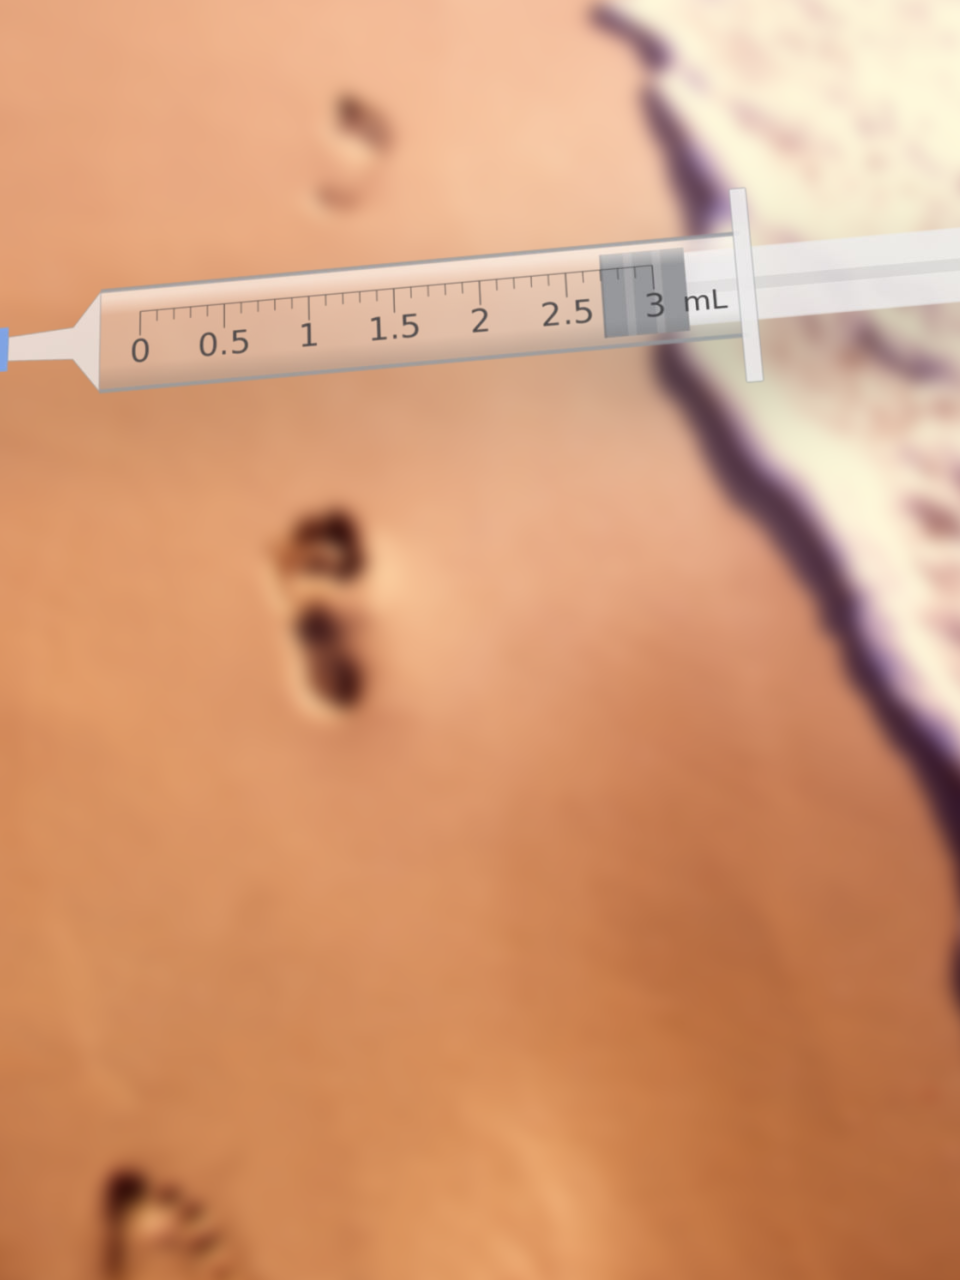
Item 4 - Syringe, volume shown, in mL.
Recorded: 2.7 mL
